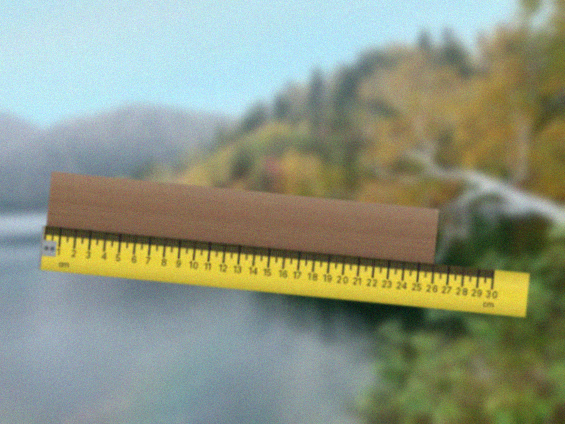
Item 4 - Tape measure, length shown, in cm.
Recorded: 26 cm
